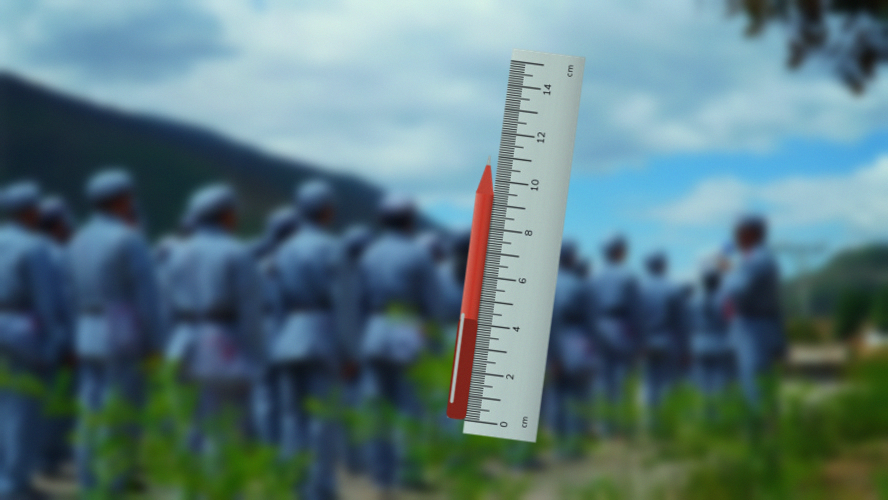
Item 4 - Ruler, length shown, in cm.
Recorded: 11 cm
